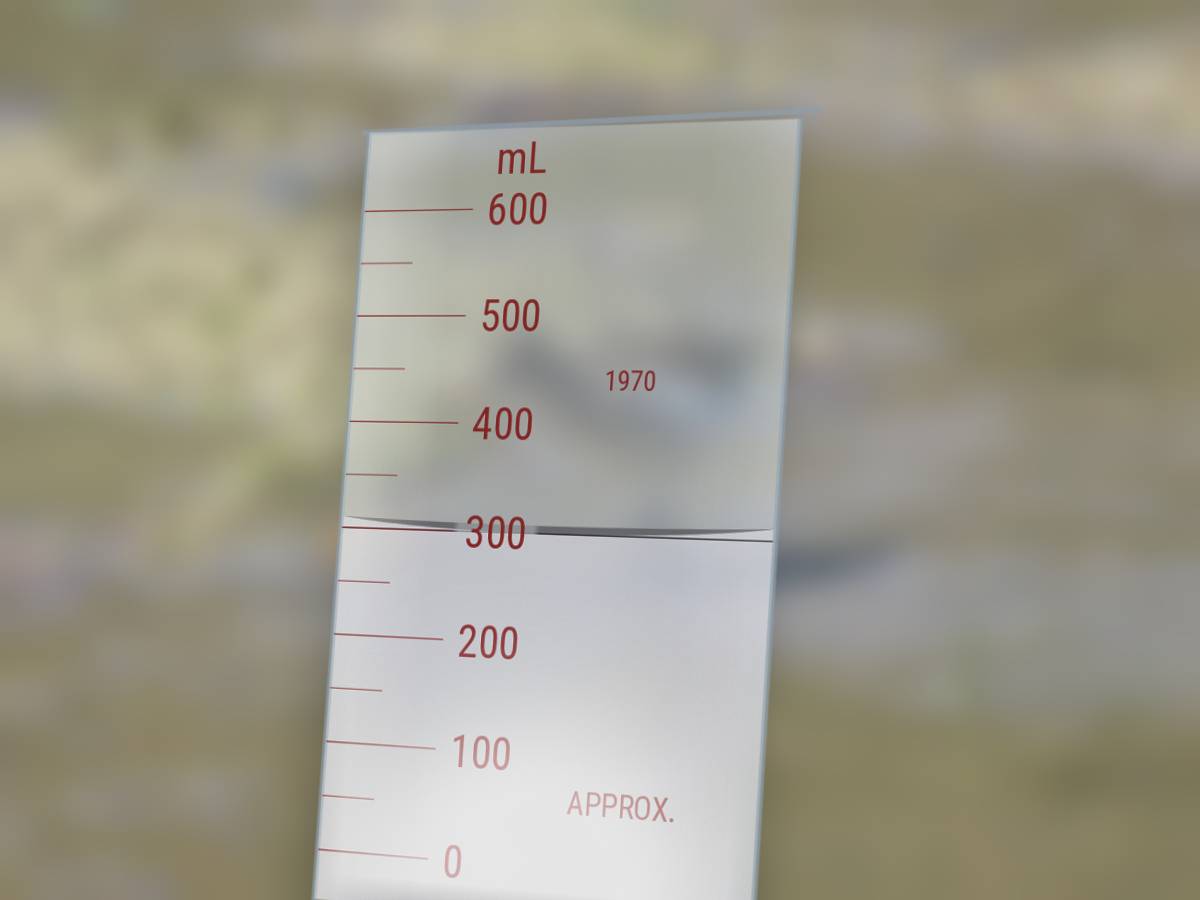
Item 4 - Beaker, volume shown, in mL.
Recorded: 300 mL
